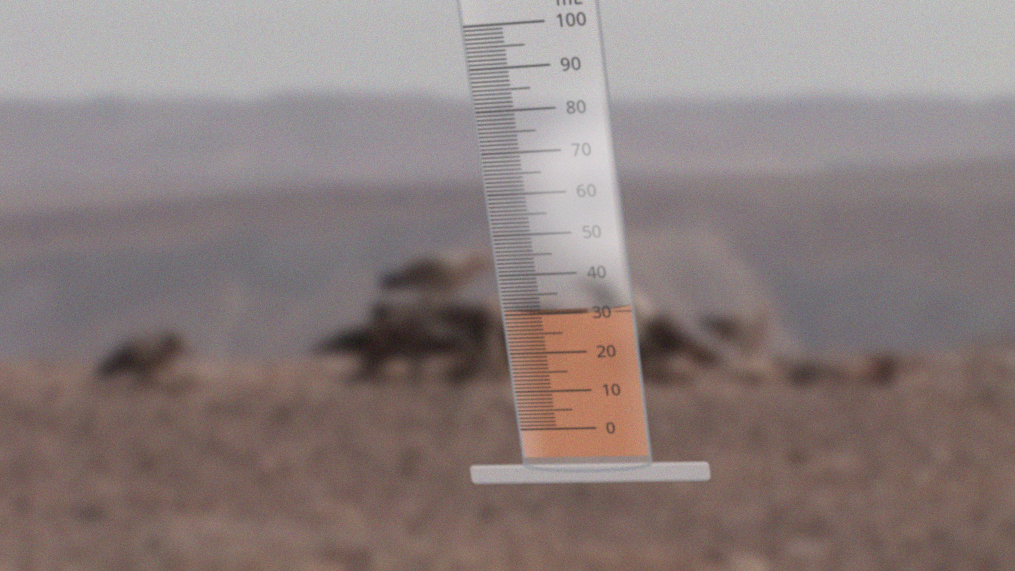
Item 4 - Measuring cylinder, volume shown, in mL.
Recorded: 30 mL
